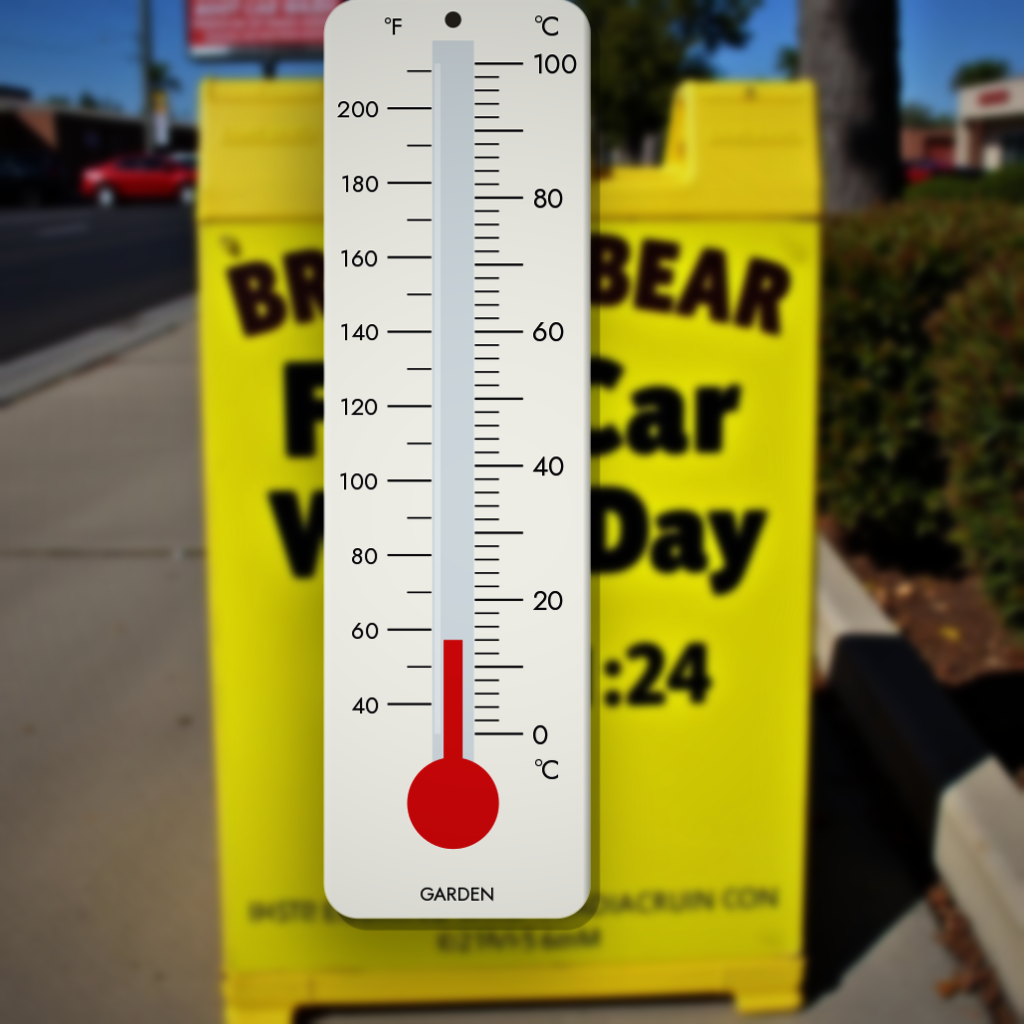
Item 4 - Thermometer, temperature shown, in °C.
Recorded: 14 °C
